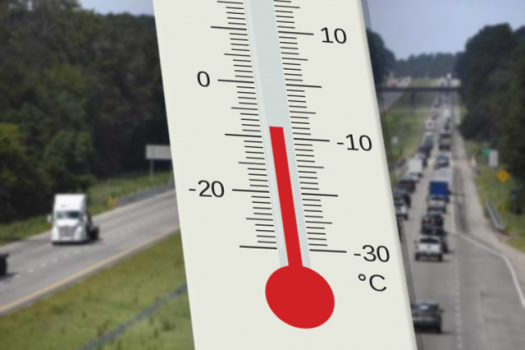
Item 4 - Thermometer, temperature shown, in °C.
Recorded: -8 °C
